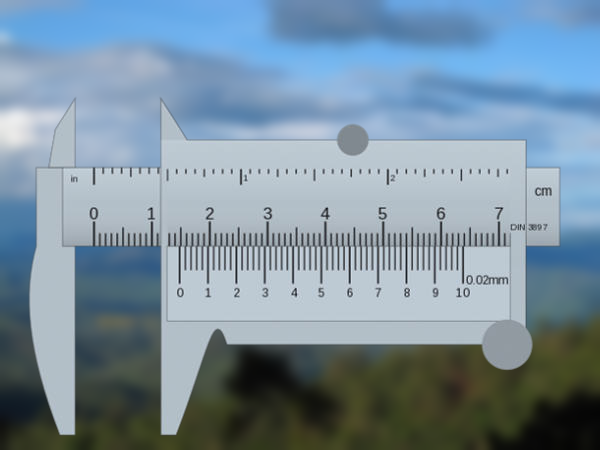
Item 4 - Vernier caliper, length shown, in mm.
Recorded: 14.8 mm
